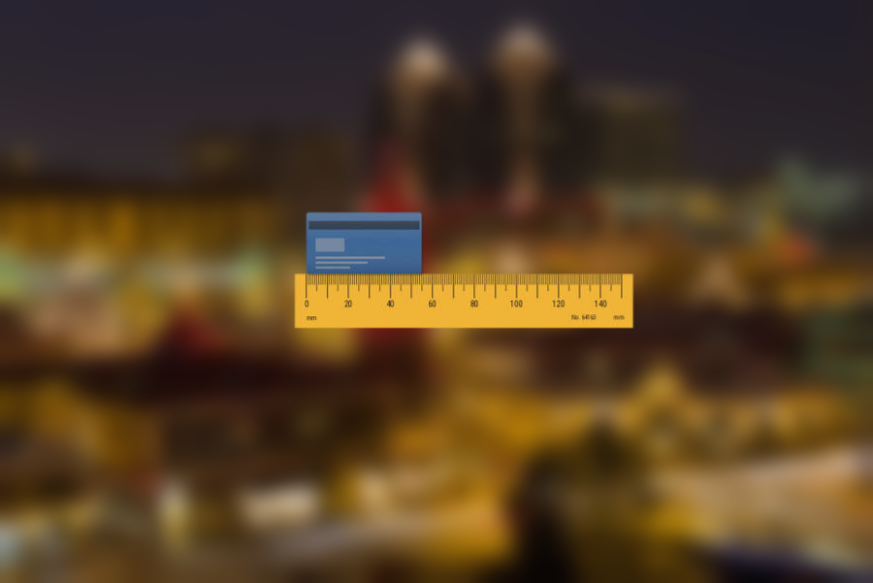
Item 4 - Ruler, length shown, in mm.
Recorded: 55 mm
